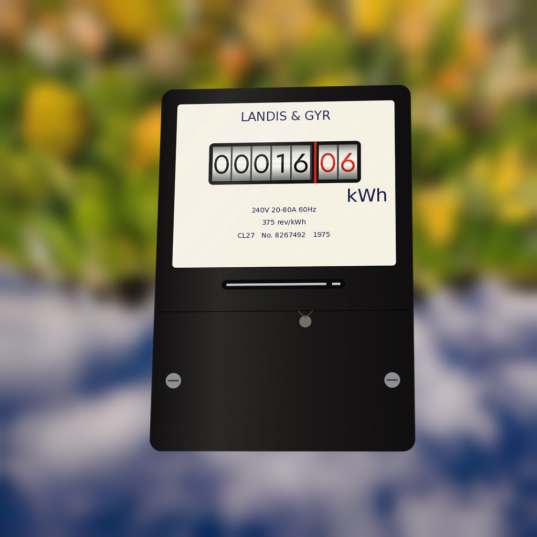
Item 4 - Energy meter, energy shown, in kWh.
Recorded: 16.06 kWh
